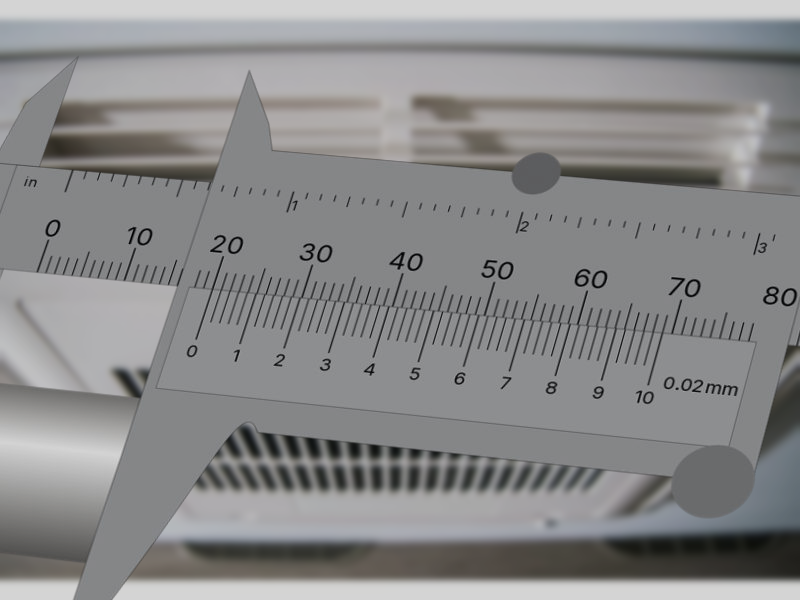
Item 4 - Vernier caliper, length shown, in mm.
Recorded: 20.0 mm
